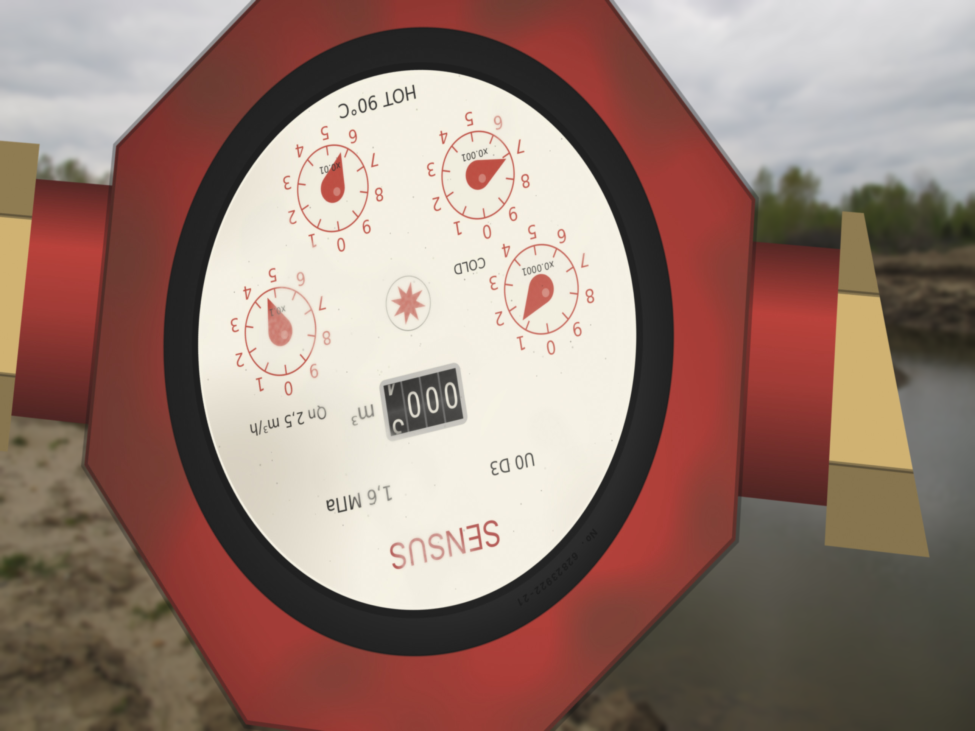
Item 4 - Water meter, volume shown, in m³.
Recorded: 3.4571 m³
